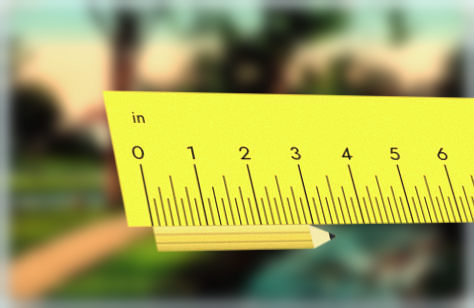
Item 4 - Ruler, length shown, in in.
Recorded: 3.375 in
